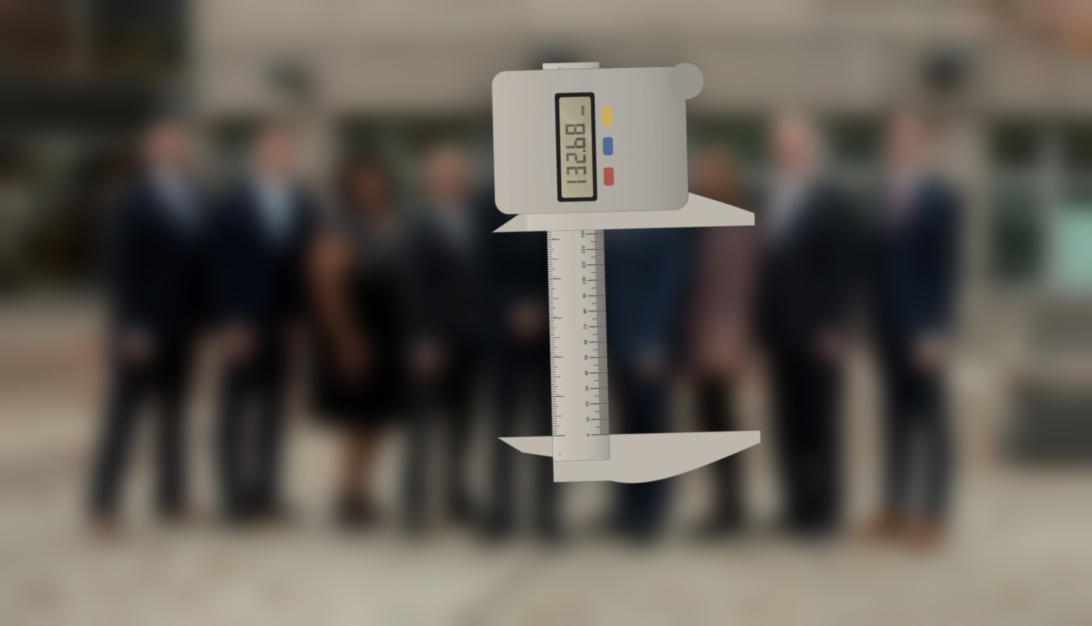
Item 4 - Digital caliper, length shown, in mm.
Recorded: 132.68 mm
